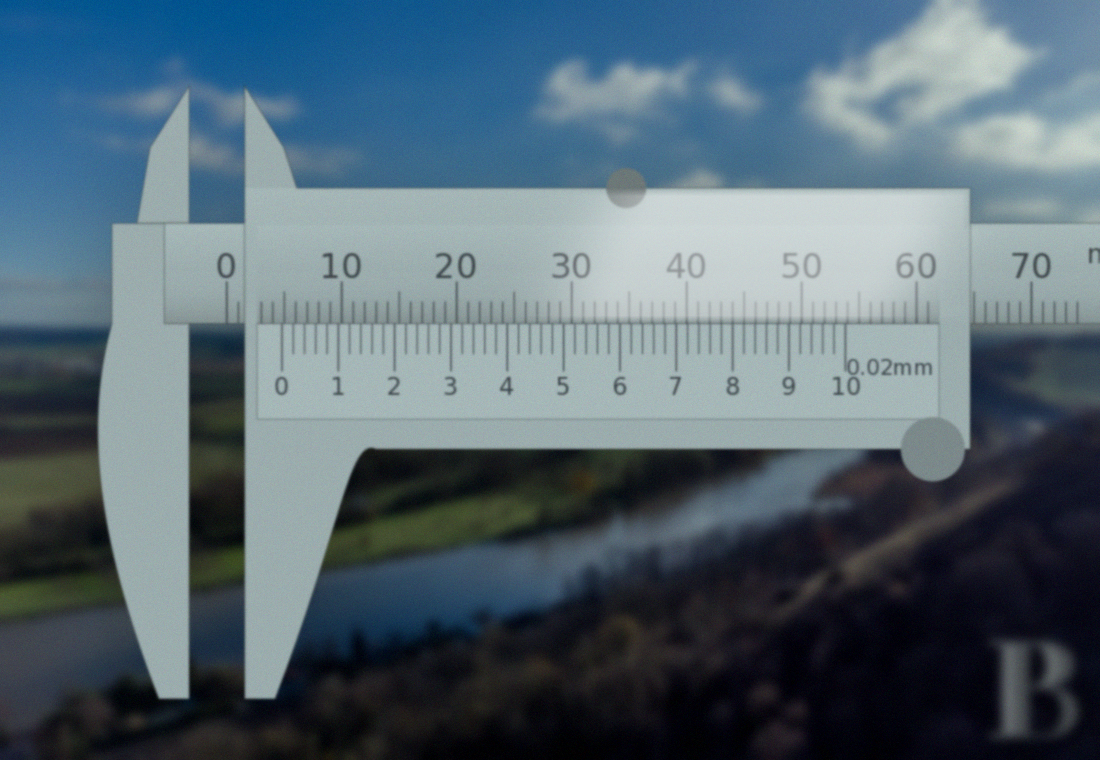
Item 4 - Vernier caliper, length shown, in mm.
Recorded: 4.8 mm
